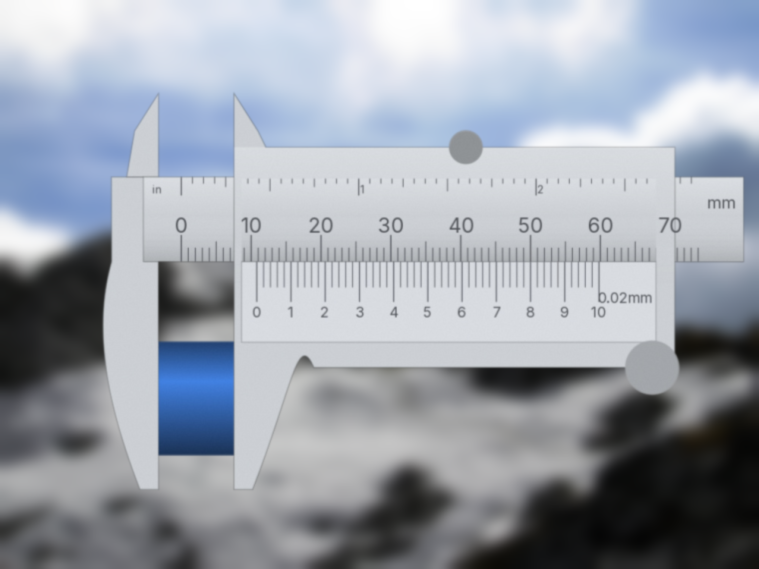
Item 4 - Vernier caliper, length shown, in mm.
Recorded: 10.8 mm
